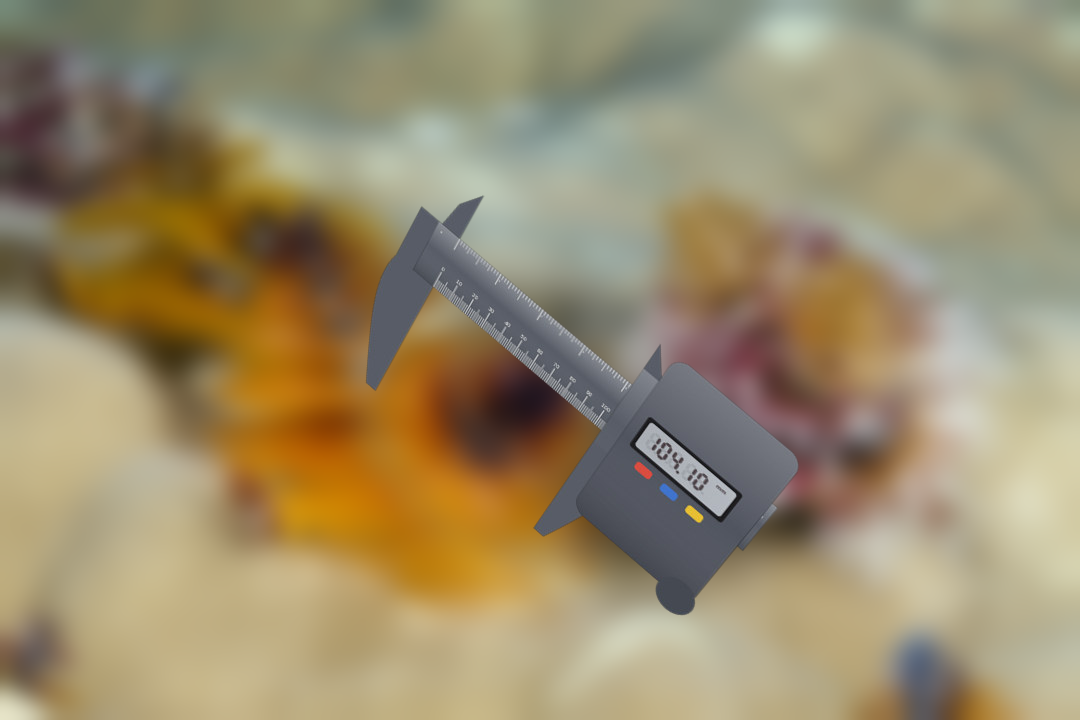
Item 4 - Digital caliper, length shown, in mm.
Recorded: 104.10 mm
